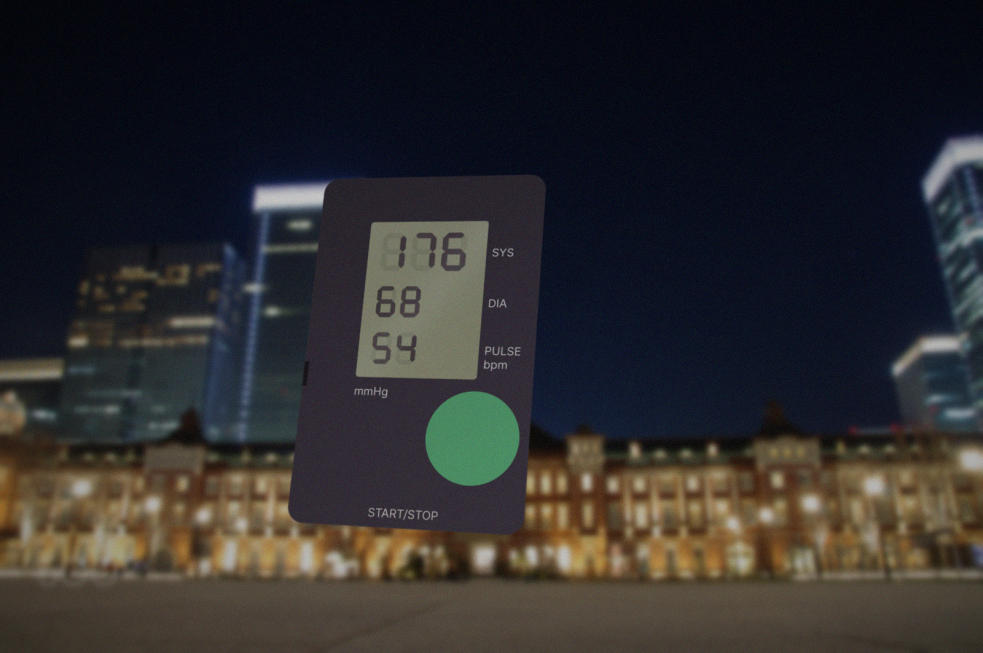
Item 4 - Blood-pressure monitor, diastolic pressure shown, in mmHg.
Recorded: 68 mmHg
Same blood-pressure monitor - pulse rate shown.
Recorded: 54 bpm
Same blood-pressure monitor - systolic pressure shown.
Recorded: 176 mmHg
